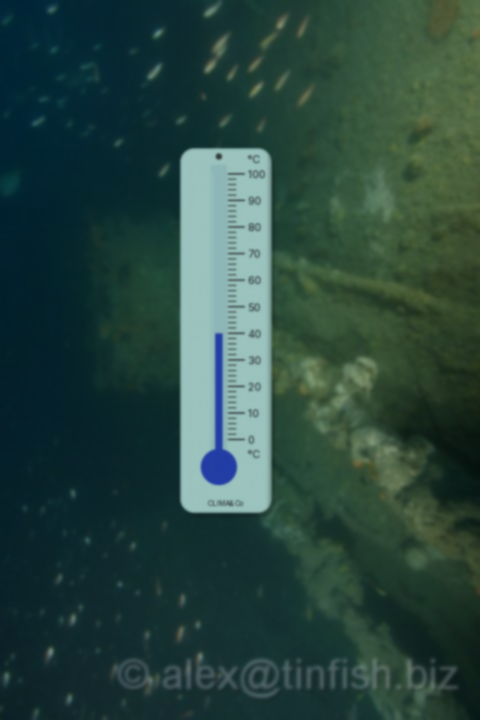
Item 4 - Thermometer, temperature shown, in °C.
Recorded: 40 °C
